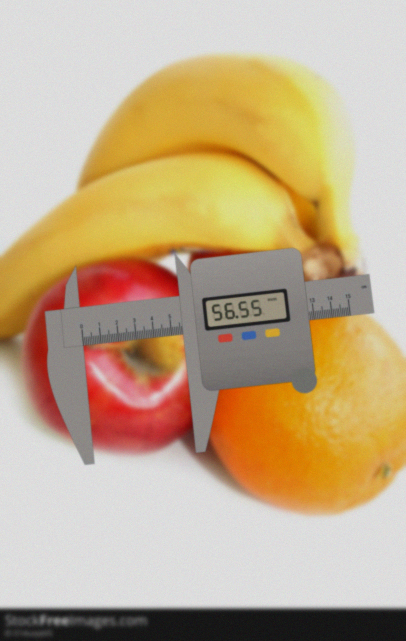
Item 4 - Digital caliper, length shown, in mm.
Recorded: 56.55 mm
